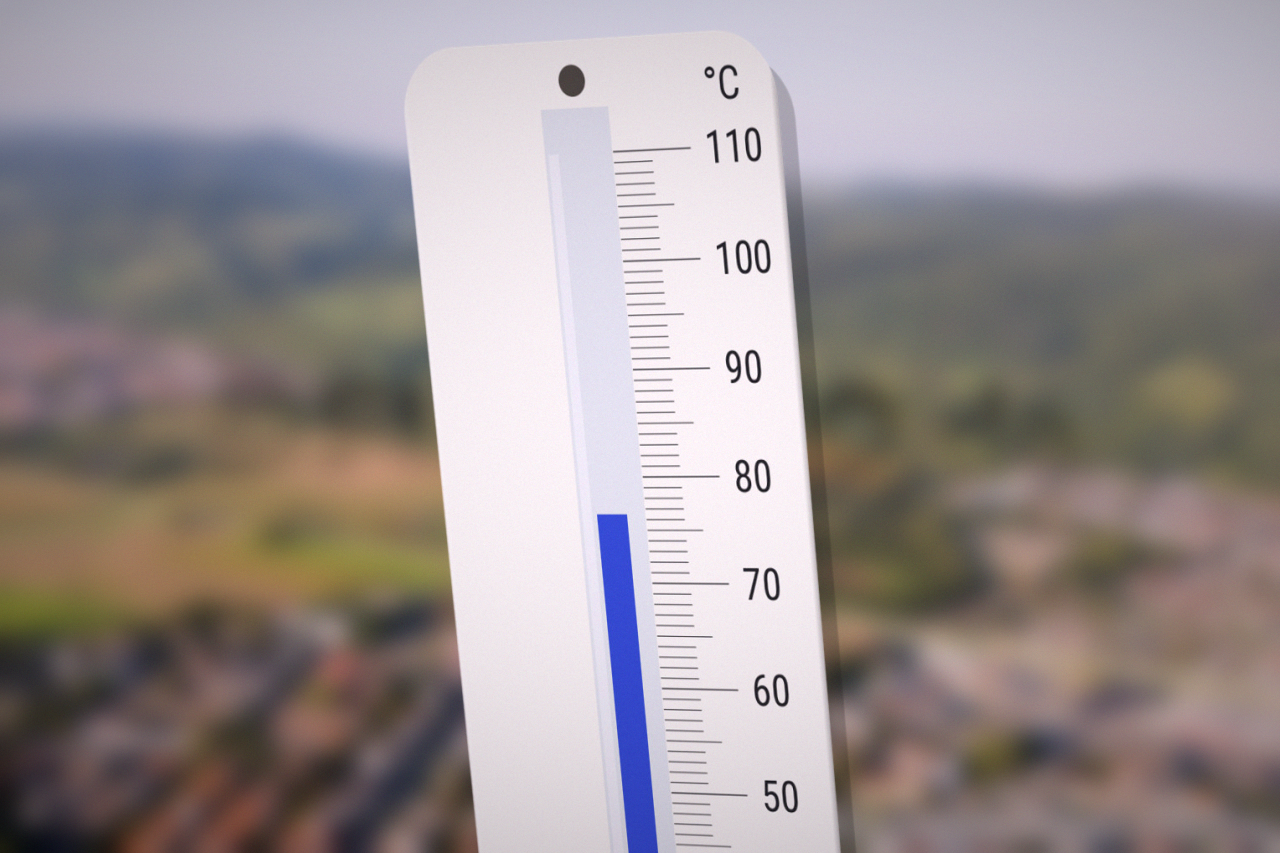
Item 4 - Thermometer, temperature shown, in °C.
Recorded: 76.5 °C
